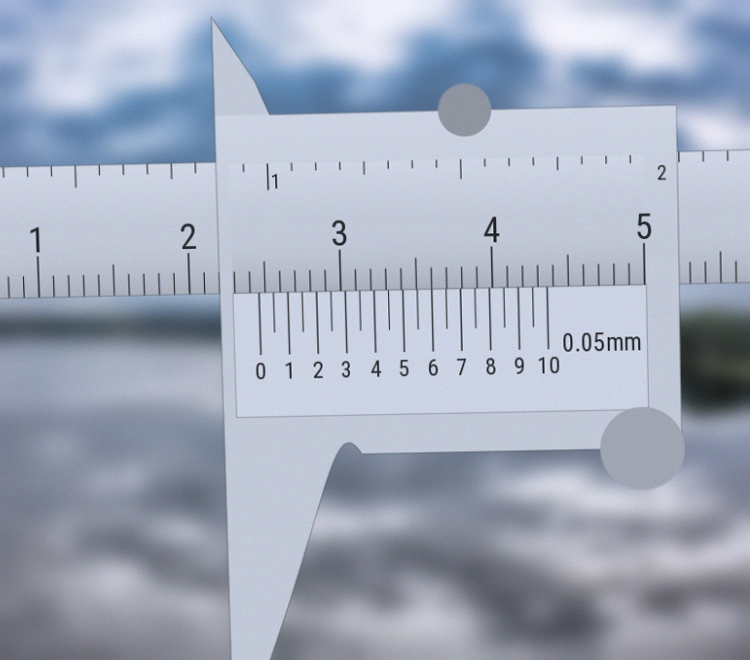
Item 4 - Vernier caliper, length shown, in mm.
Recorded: 24.6 mm
